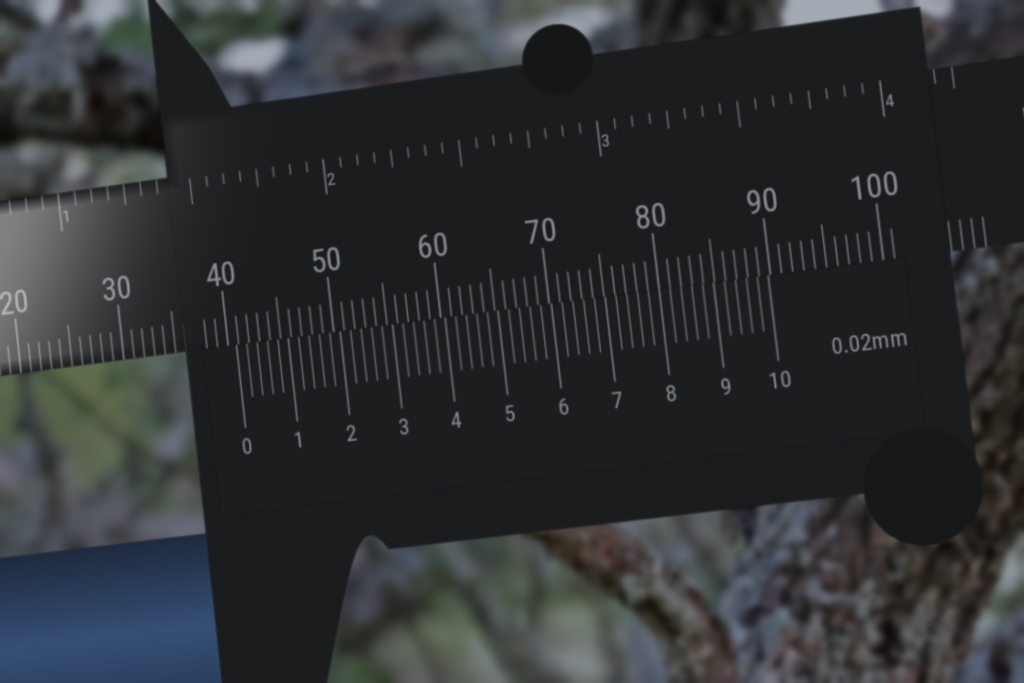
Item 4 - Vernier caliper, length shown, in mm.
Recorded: 40.8 mm
